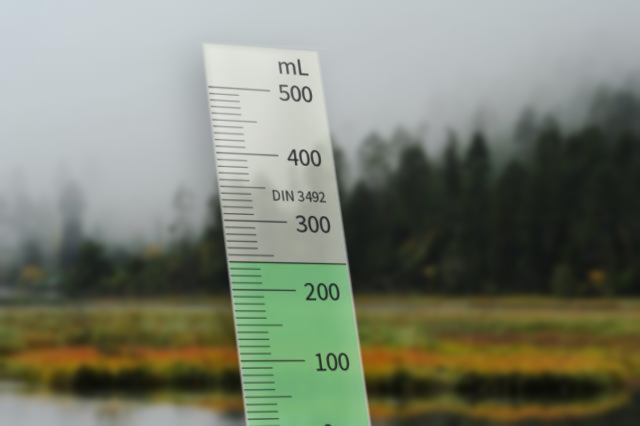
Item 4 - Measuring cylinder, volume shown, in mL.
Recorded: 240 mL
